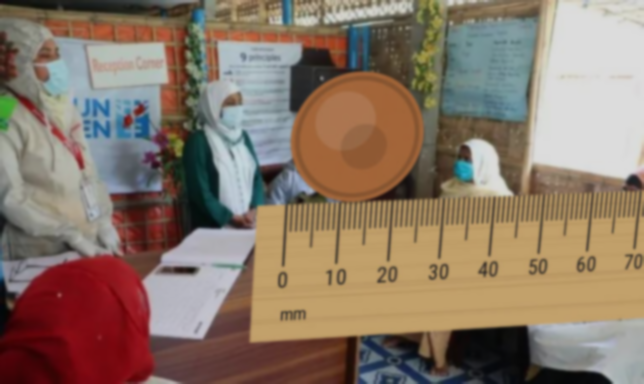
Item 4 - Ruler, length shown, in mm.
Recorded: 25 mm
